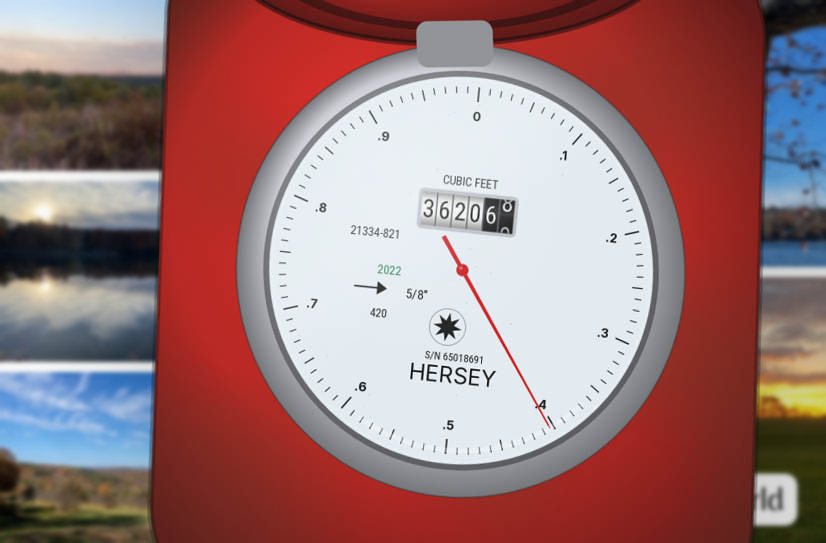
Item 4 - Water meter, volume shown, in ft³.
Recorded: 362068.40 ft³
